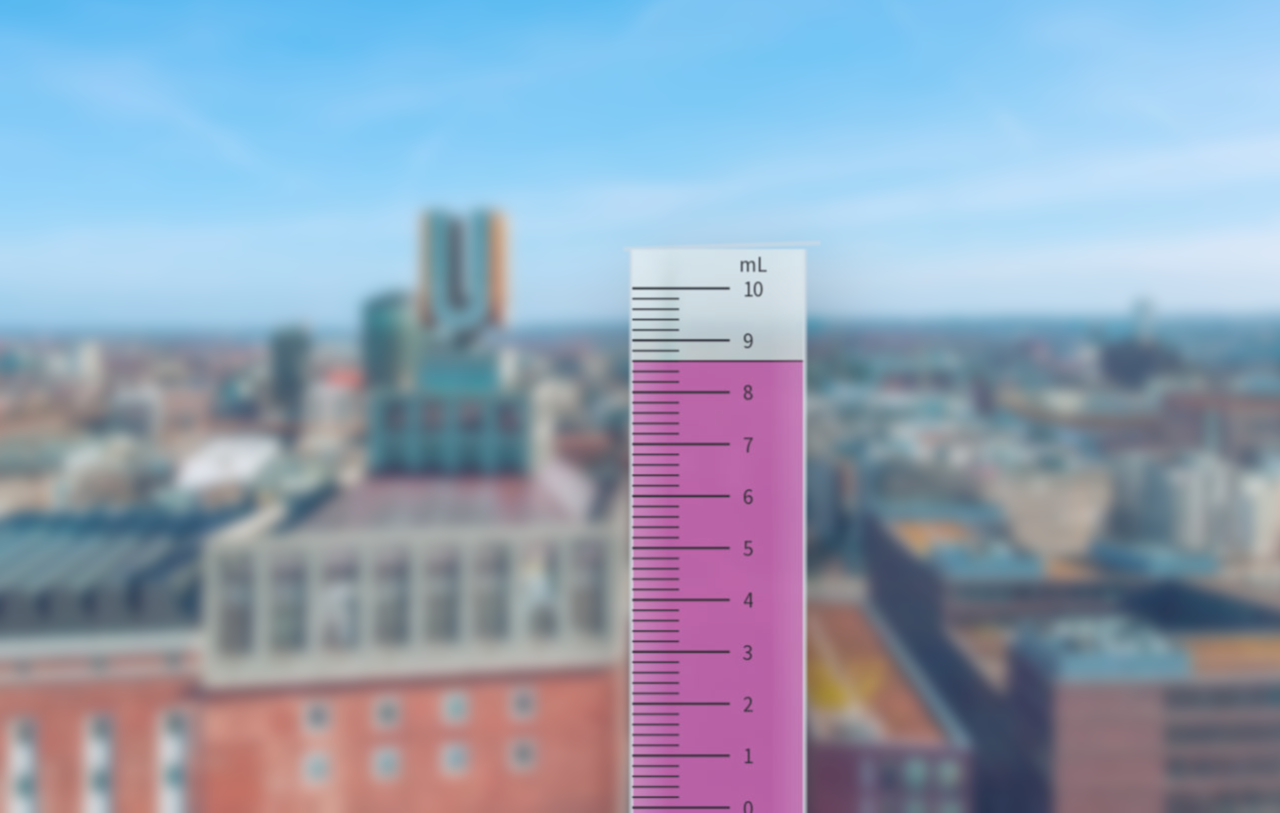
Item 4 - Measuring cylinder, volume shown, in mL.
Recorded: 8.6 mL
